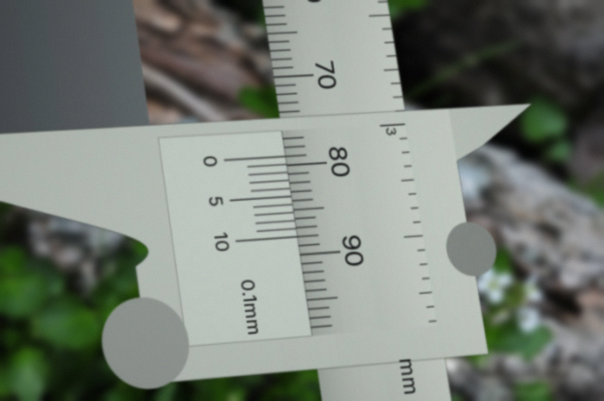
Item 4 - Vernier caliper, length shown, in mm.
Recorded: 79.0 mm
